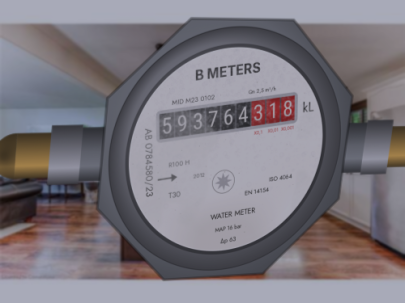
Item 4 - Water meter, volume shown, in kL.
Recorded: 593764.318 kL
